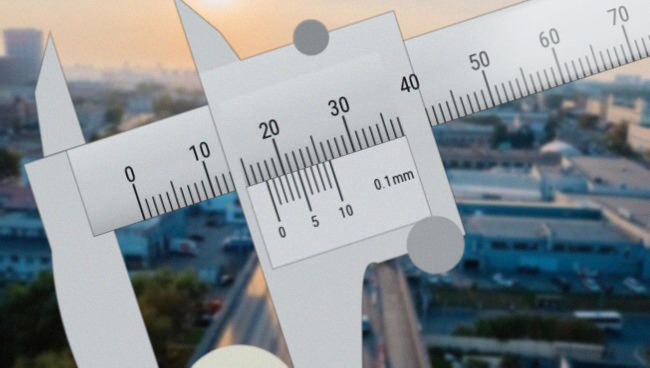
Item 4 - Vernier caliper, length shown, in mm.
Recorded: 17.4 mm
